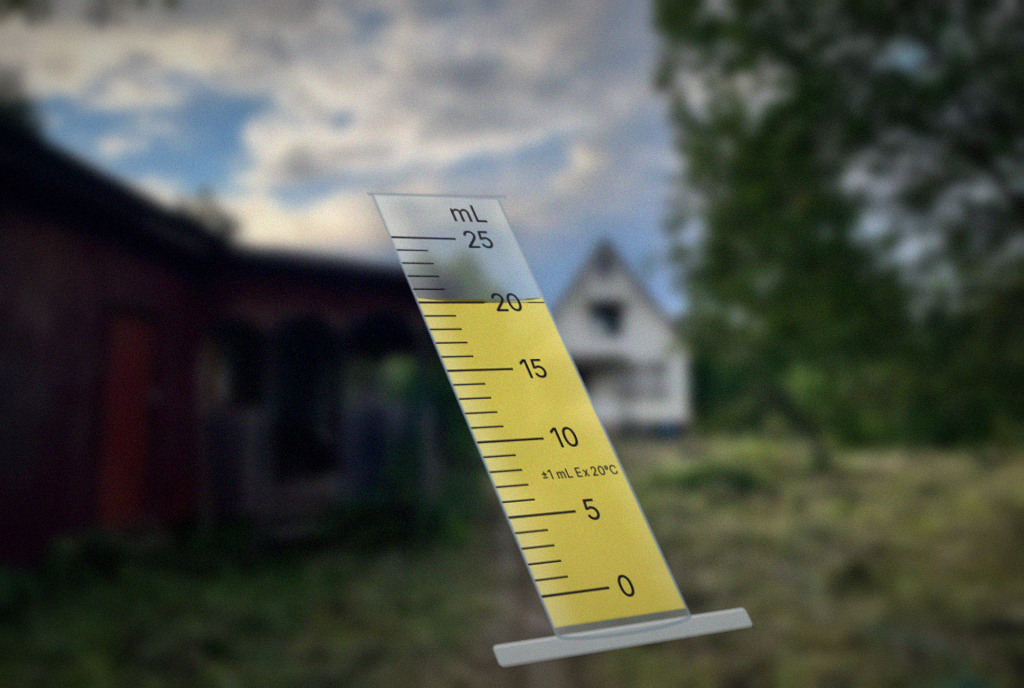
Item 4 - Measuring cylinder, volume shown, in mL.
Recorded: 20 mL
